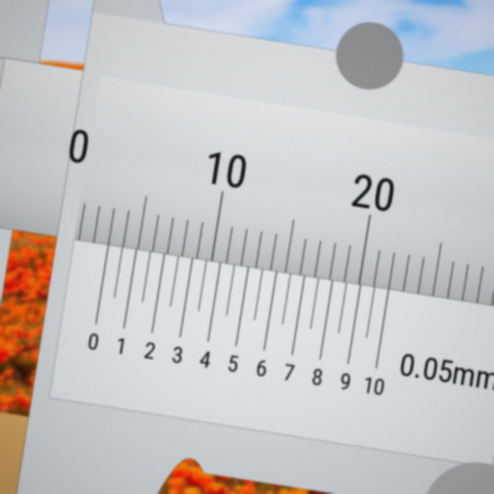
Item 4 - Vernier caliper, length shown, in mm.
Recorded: 3.0 mm
